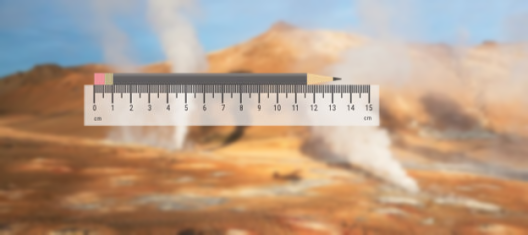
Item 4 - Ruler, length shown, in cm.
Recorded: 13.5 cm
